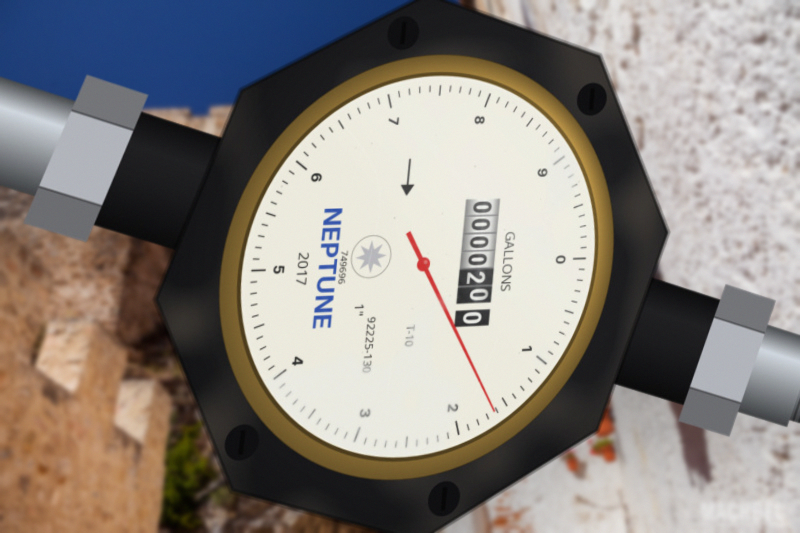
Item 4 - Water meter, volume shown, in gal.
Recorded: 201.6 gal
